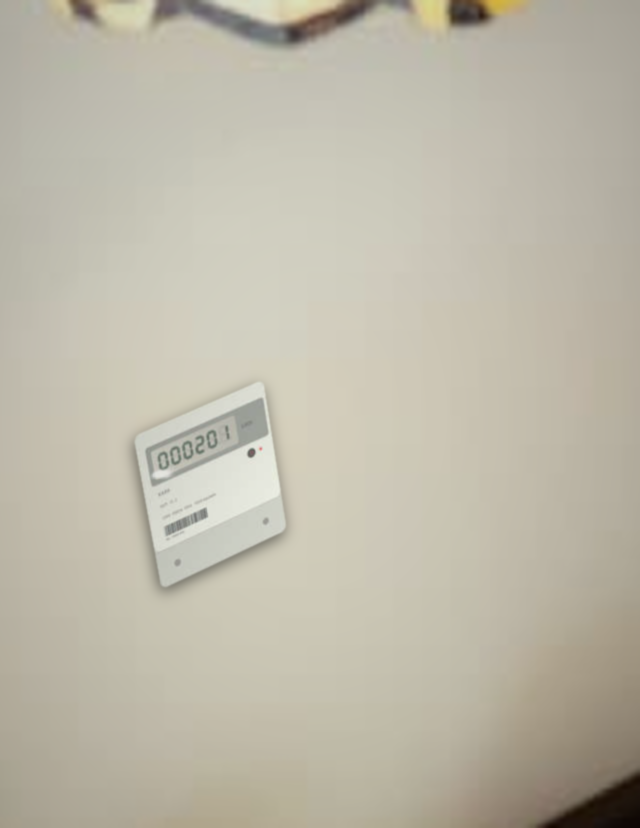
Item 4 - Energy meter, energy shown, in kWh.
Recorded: 201 kWh
